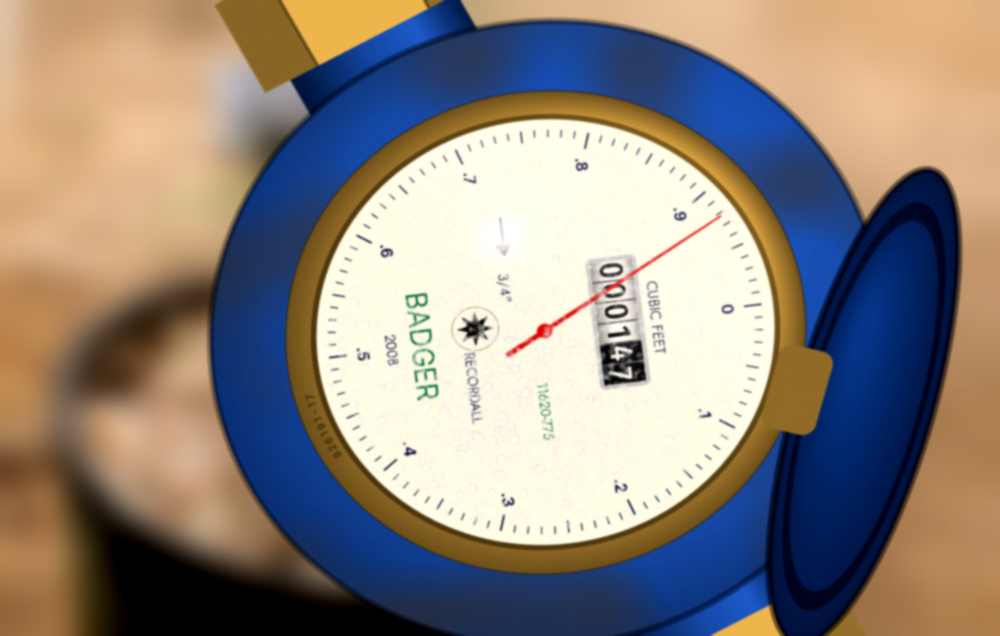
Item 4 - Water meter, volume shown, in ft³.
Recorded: 146.92 ft³
